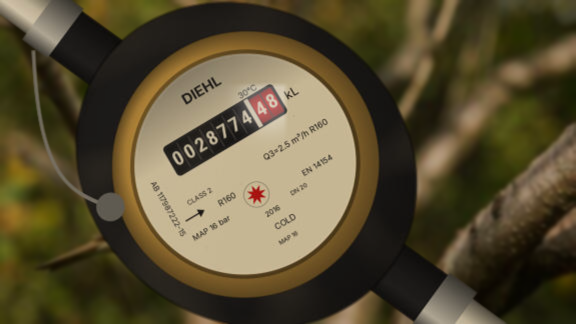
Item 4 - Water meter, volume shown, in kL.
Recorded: 28774.48 kL
